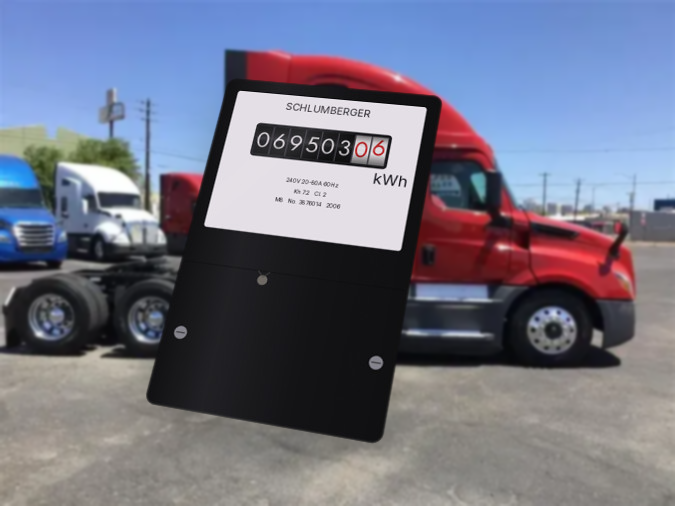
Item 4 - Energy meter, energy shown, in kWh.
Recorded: 69503.06 kWh
